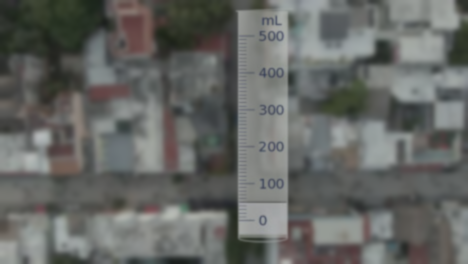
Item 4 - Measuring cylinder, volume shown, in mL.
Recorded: 50 mL
